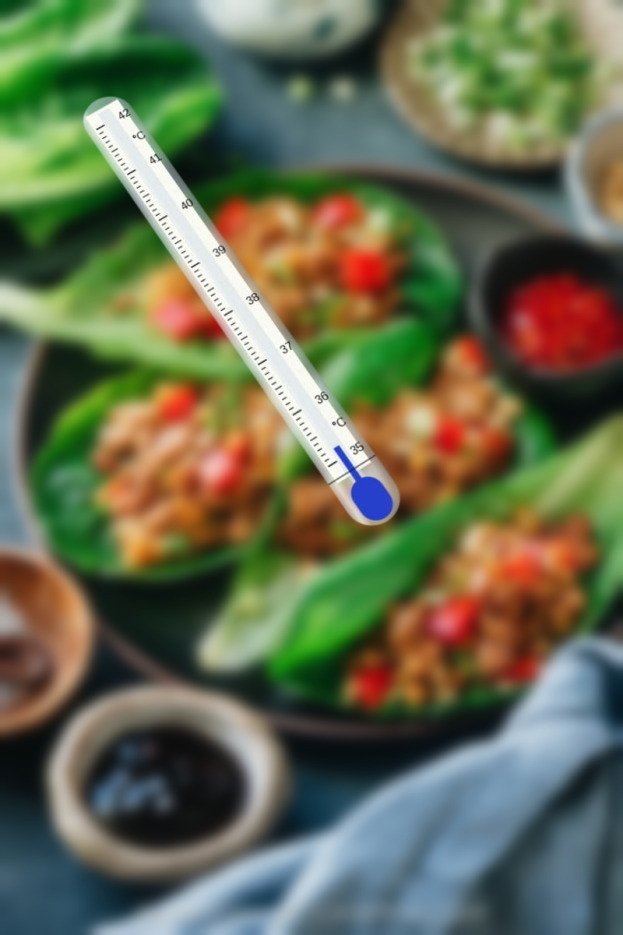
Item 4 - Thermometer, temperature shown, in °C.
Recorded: 35.2 °C
